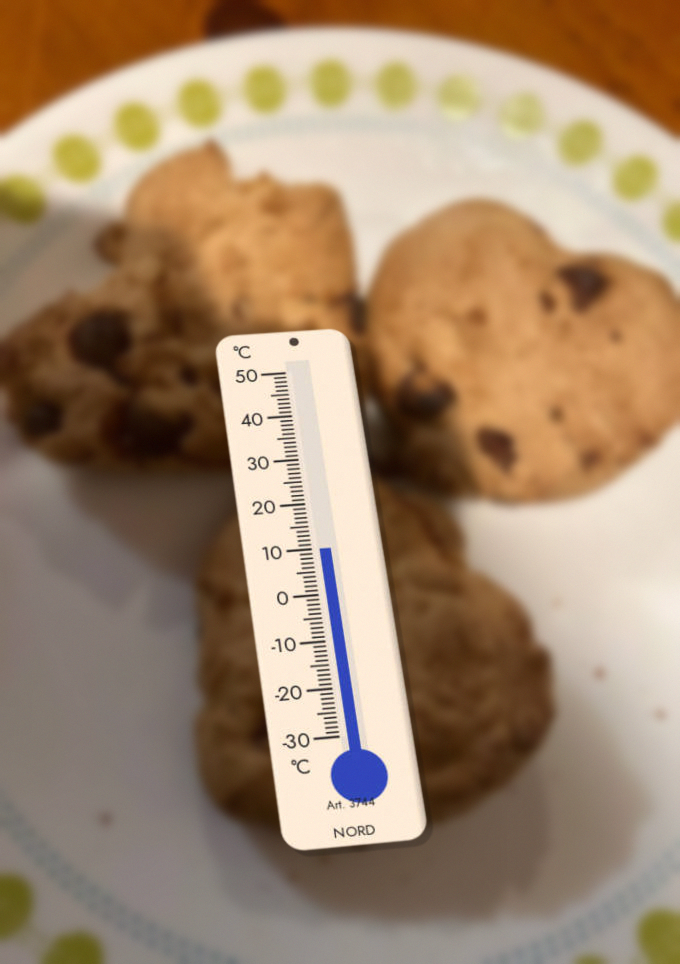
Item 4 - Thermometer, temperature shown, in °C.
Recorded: 10 °C
